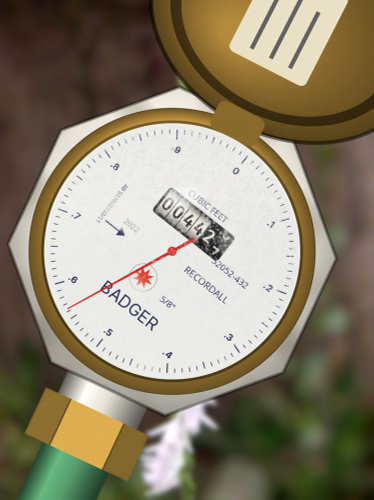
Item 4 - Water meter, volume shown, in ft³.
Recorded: 4426.56 ft³
